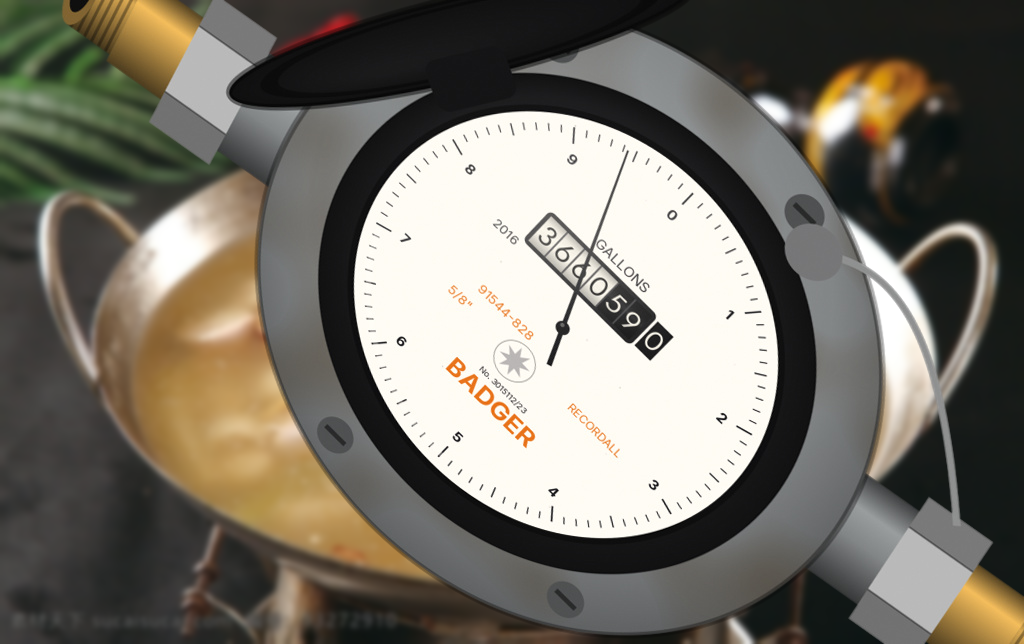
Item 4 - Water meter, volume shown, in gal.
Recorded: 3660589.4 gal
